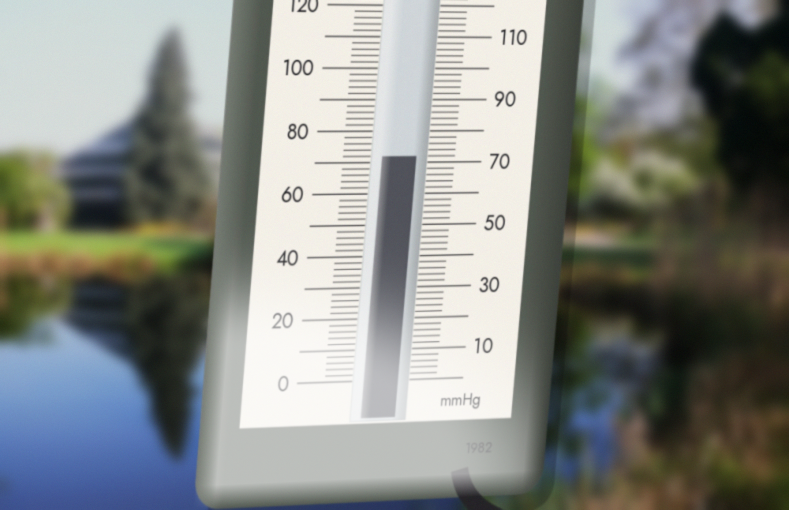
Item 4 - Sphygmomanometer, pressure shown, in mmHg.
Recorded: 72 mmHg
